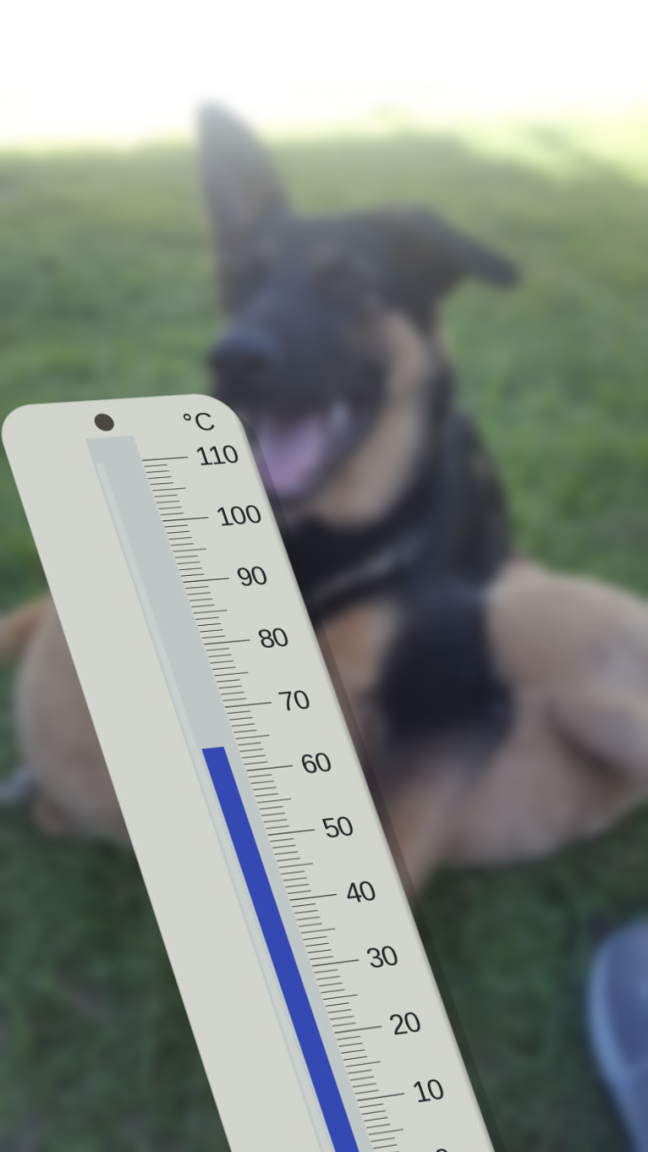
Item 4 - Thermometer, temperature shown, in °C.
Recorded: 64 °C
